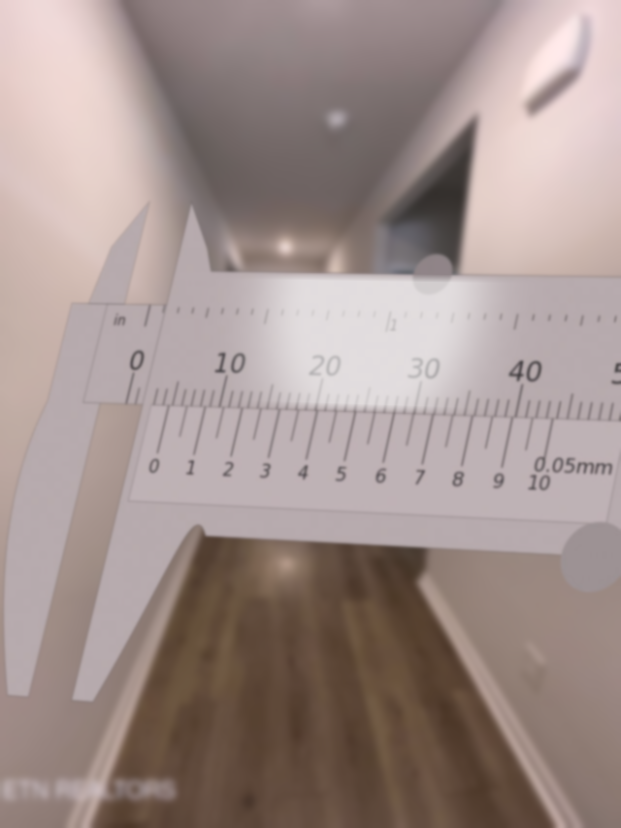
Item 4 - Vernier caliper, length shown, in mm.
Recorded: 4.6 mm
